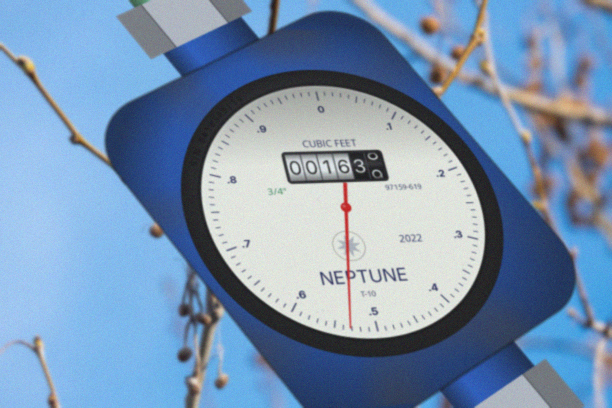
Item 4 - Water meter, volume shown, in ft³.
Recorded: 1638.53 ft³
